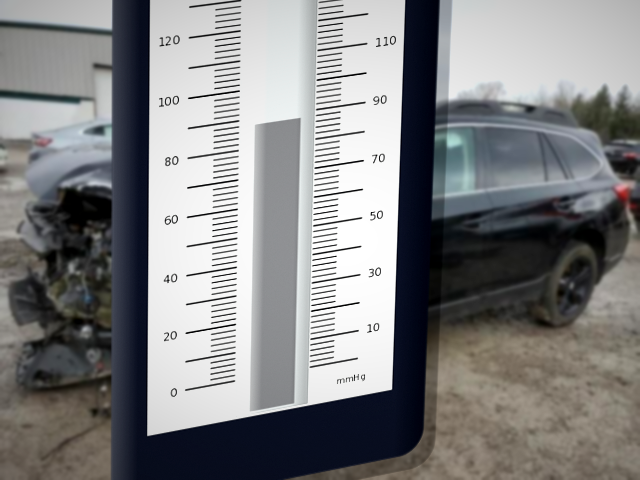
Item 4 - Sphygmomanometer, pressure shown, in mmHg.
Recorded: 88 mmHg
